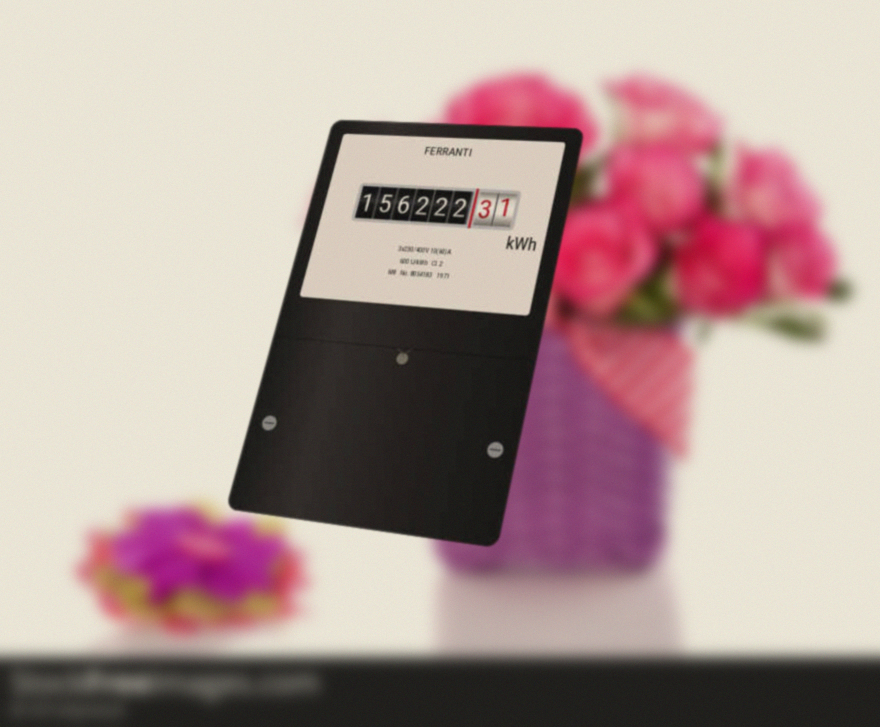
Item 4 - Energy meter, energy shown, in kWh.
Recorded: 156222.31 kWh
